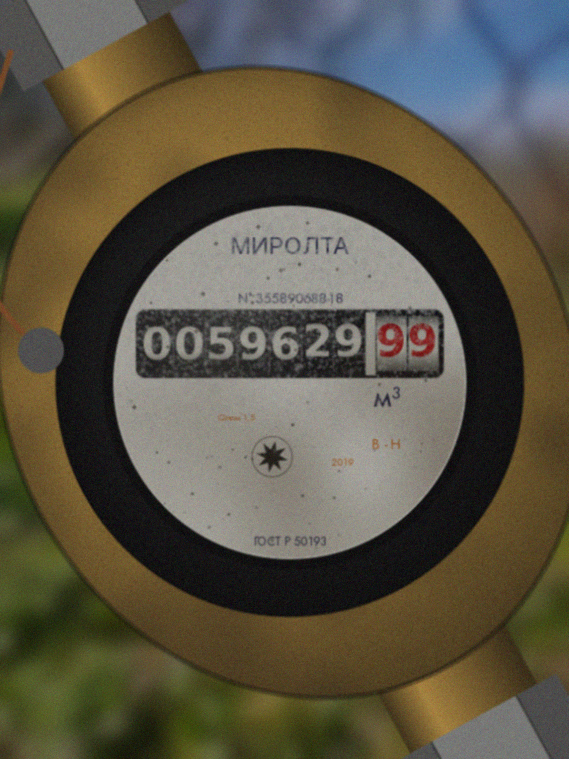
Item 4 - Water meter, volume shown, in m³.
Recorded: 59629.99 m³
